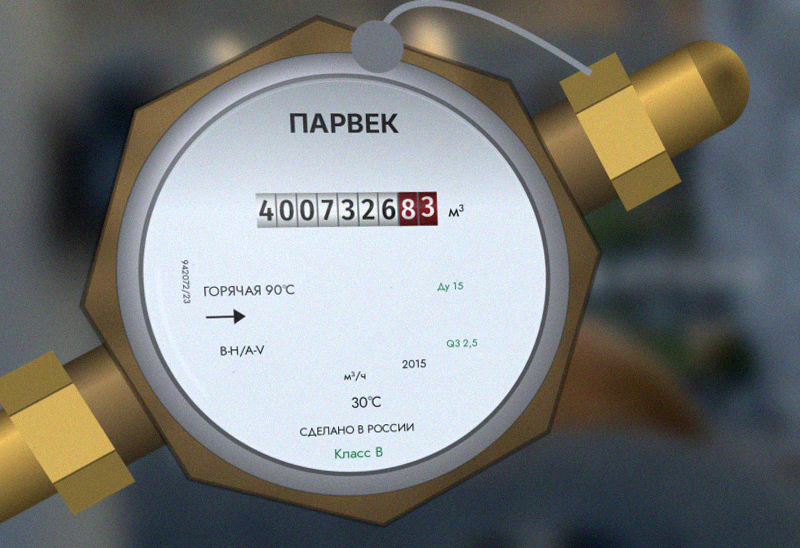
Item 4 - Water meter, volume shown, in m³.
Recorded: 4007326.83 m³
